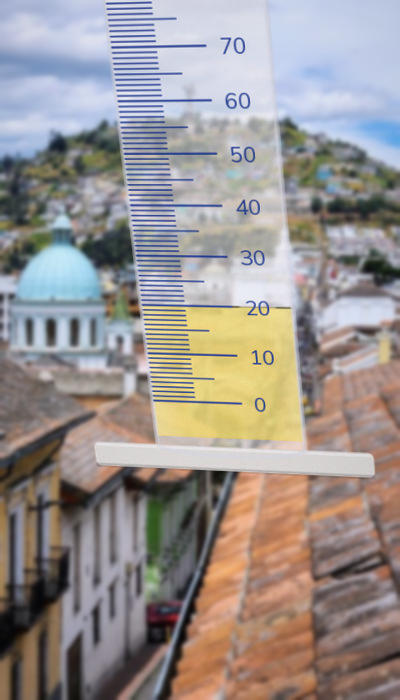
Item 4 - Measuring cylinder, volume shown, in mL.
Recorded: 20 mL
